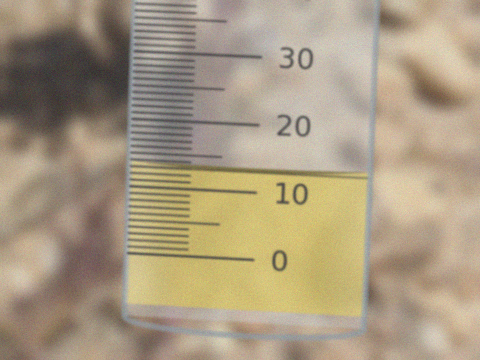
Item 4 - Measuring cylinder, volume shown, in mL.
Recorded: 13 mL
